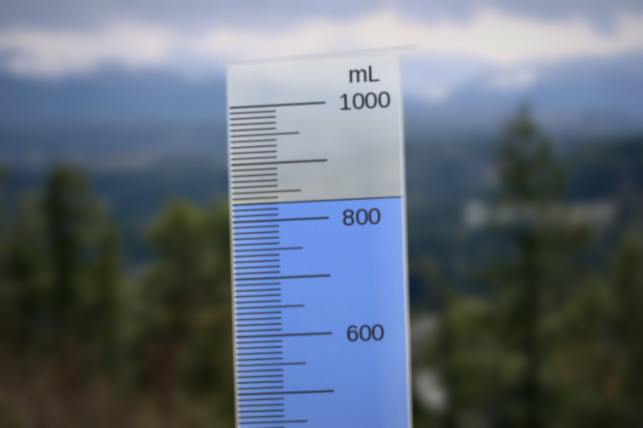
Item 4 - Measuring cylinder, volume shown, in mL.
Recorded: 830 mL
